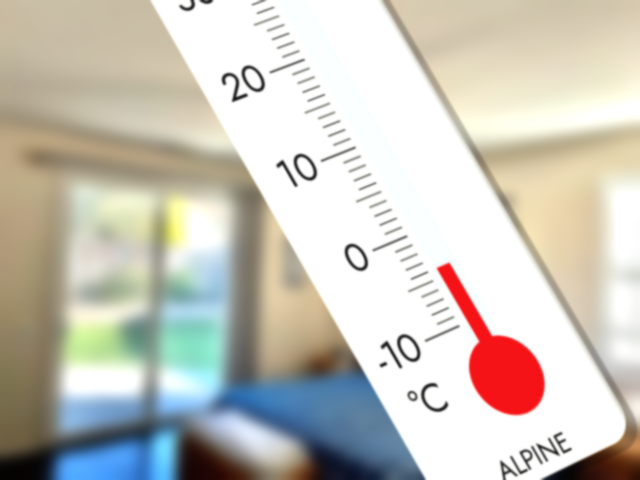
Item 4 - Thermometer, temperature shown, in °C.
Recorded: -4 °C
